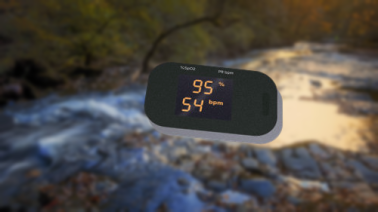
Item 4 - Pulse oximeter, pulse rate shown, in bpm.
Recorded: 54 bpm
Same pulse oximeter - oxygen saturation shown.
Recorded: 95 %
